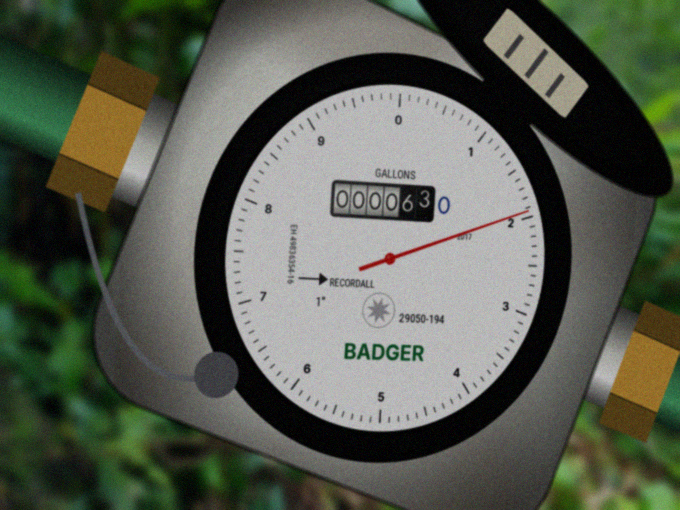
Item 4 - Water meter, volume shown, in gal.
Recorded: 631.9 gal
